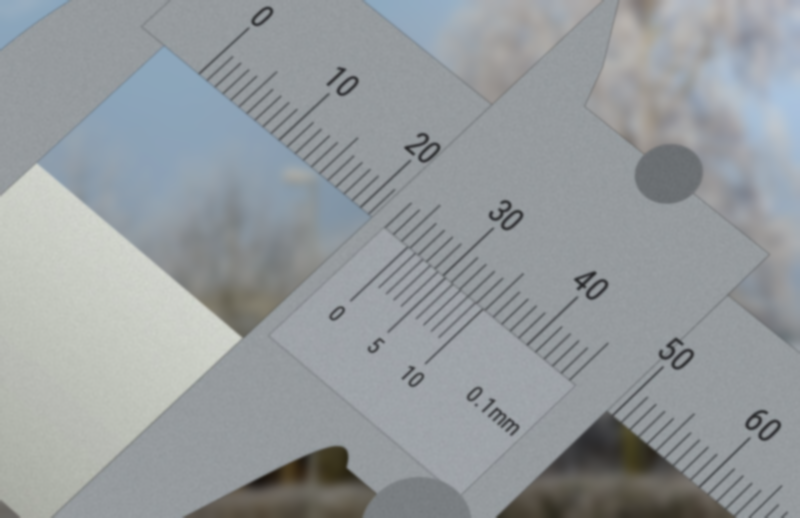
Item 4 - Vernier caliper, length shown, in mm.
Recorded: 25.8 mm
